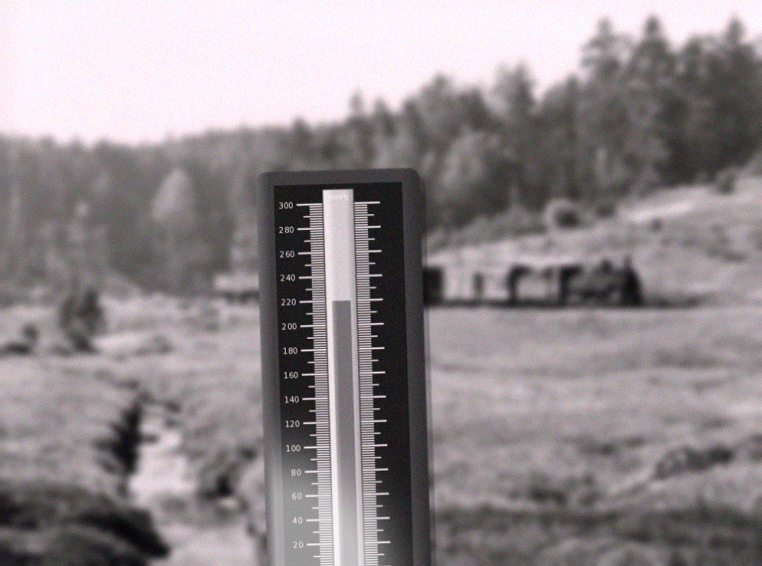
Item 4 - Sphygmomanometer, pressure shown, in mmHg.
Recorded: 220 mmHg
